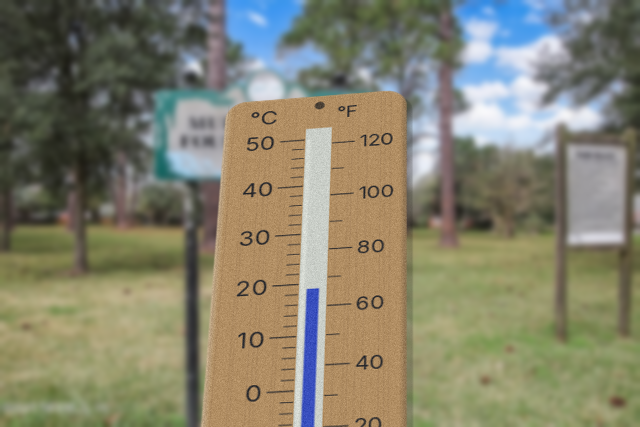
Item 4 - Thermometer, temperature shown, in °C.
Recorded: 19 °C
